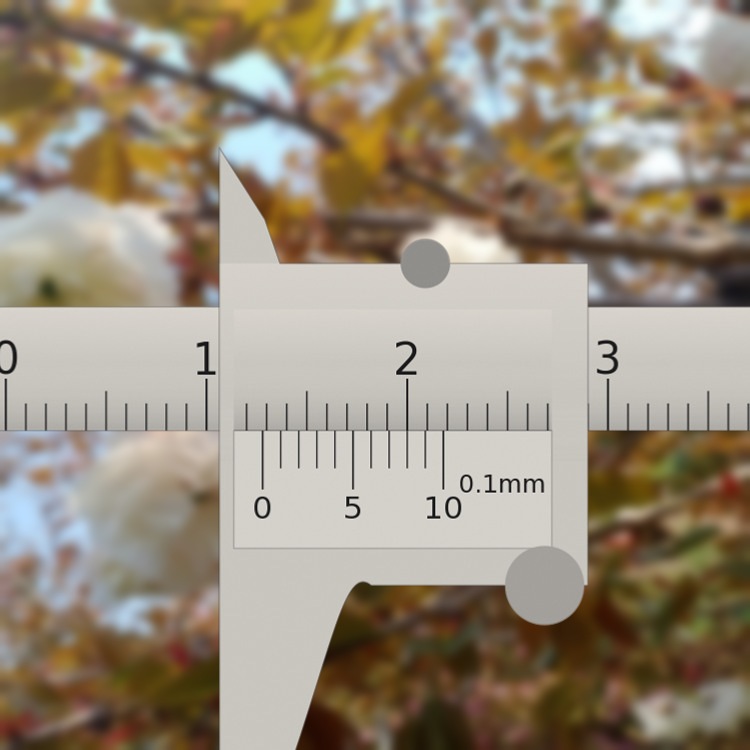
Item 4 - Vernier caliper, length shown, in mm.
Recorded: 12.8 mm
